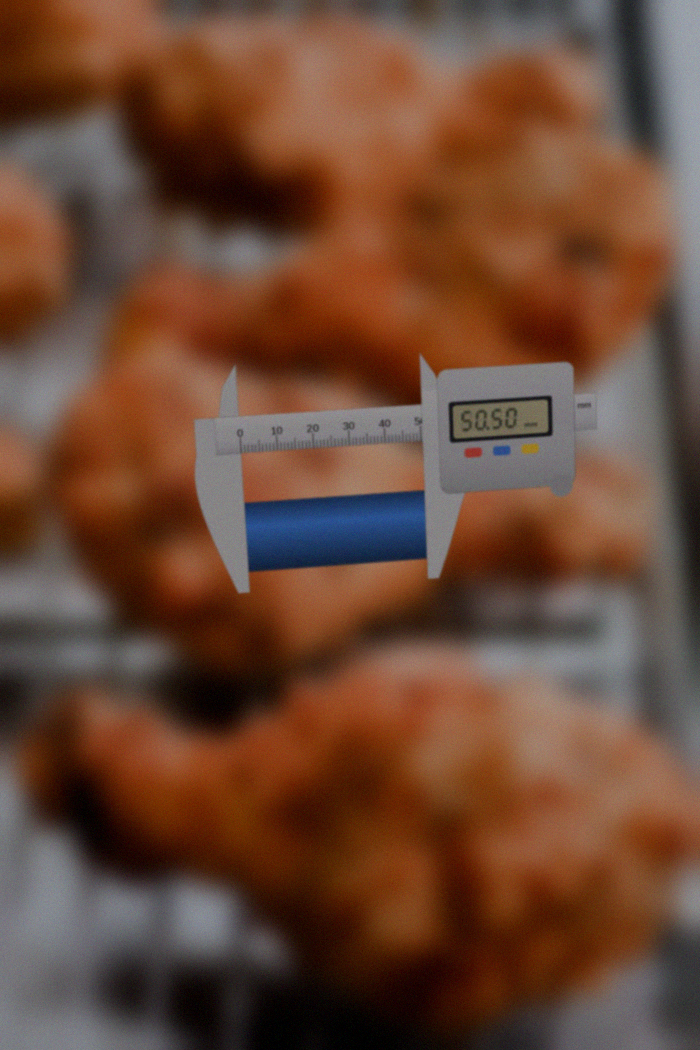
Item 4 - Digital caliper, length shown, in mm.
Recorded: 50.50 mm
